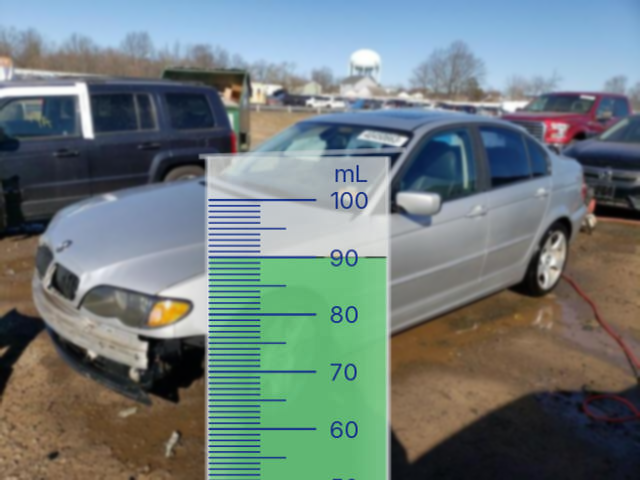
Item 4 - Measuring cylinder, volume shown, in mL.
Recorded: 90 mL
